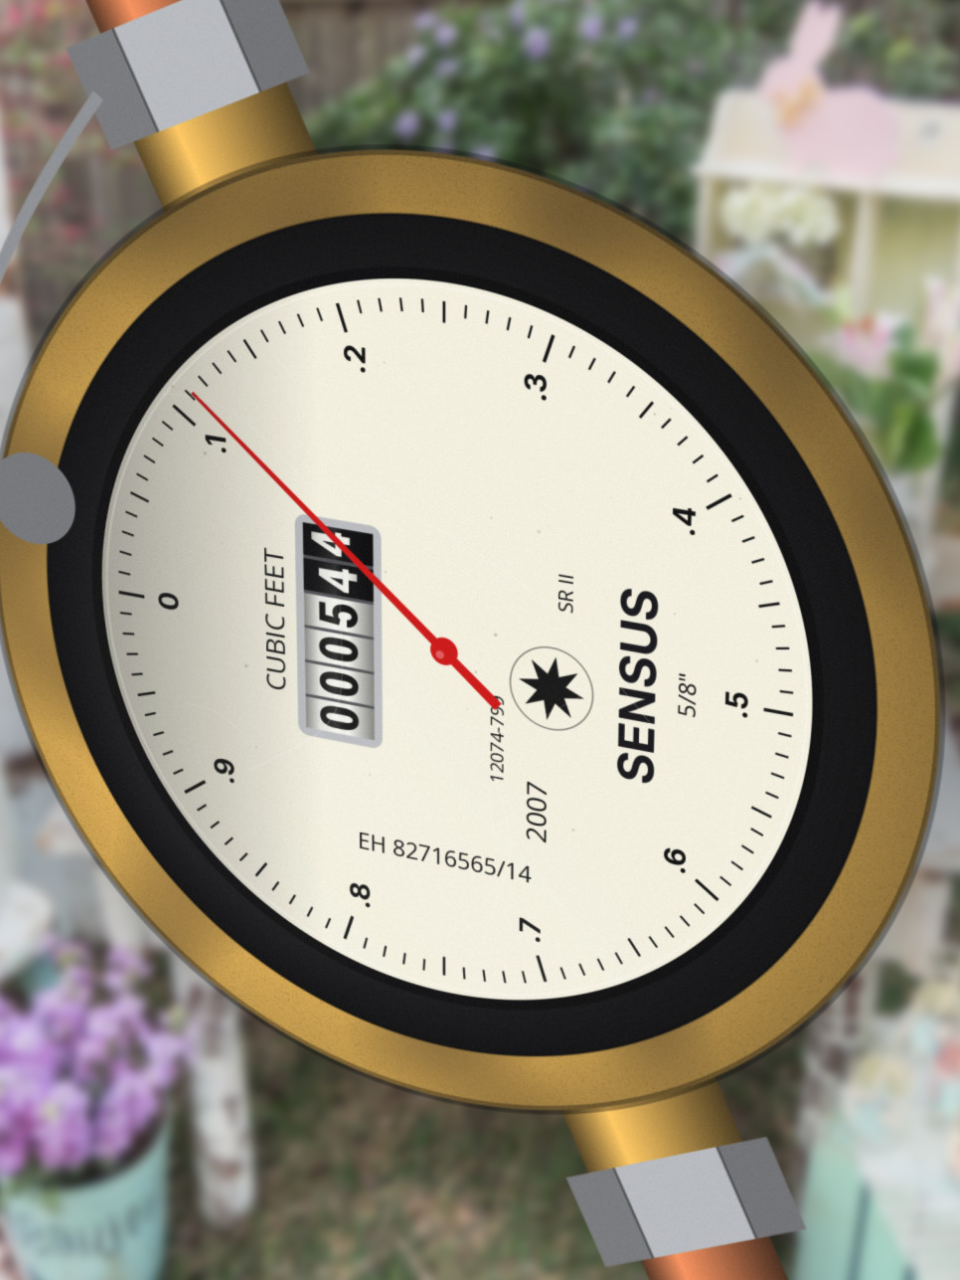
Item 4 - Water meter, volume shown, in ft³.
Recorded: 544.11 ft³
